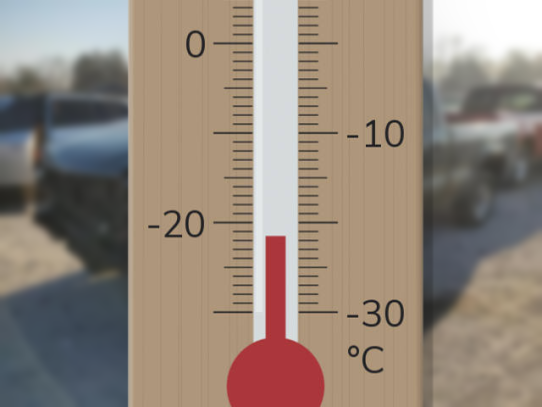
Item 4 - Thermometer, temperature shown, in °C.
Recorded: -21.5 °C
